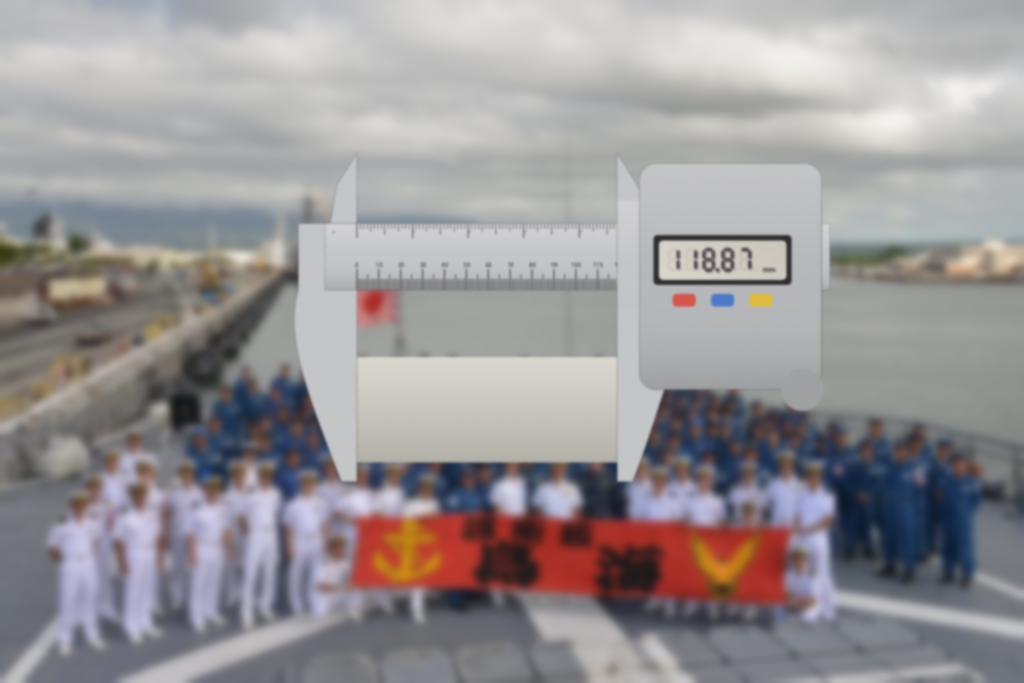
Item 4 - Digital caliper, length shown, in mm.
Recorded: 118.87 mm
